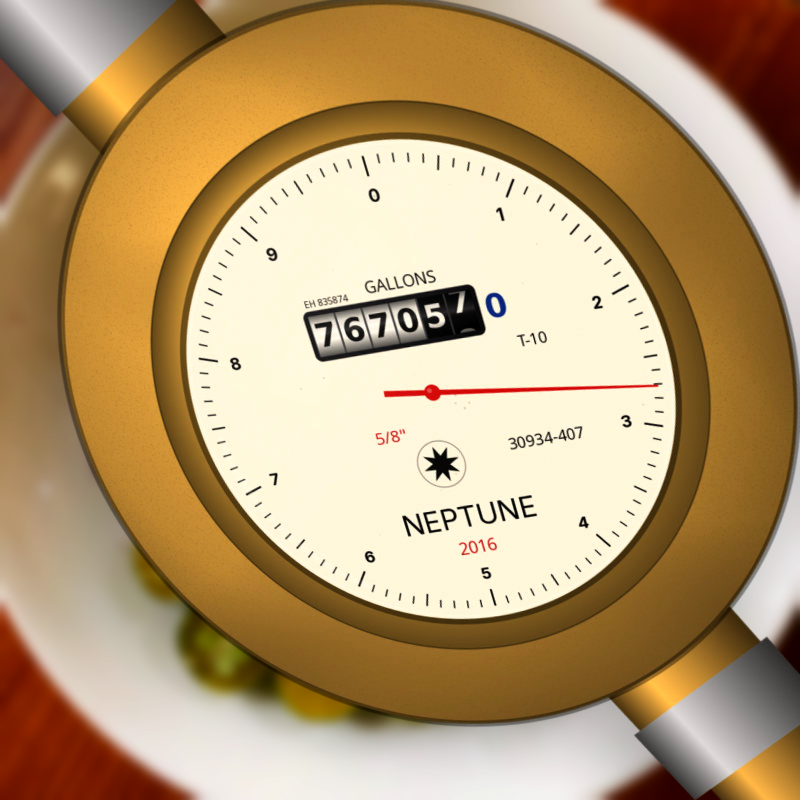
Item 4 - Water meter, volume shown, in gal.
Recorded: 7670572.7 gal
